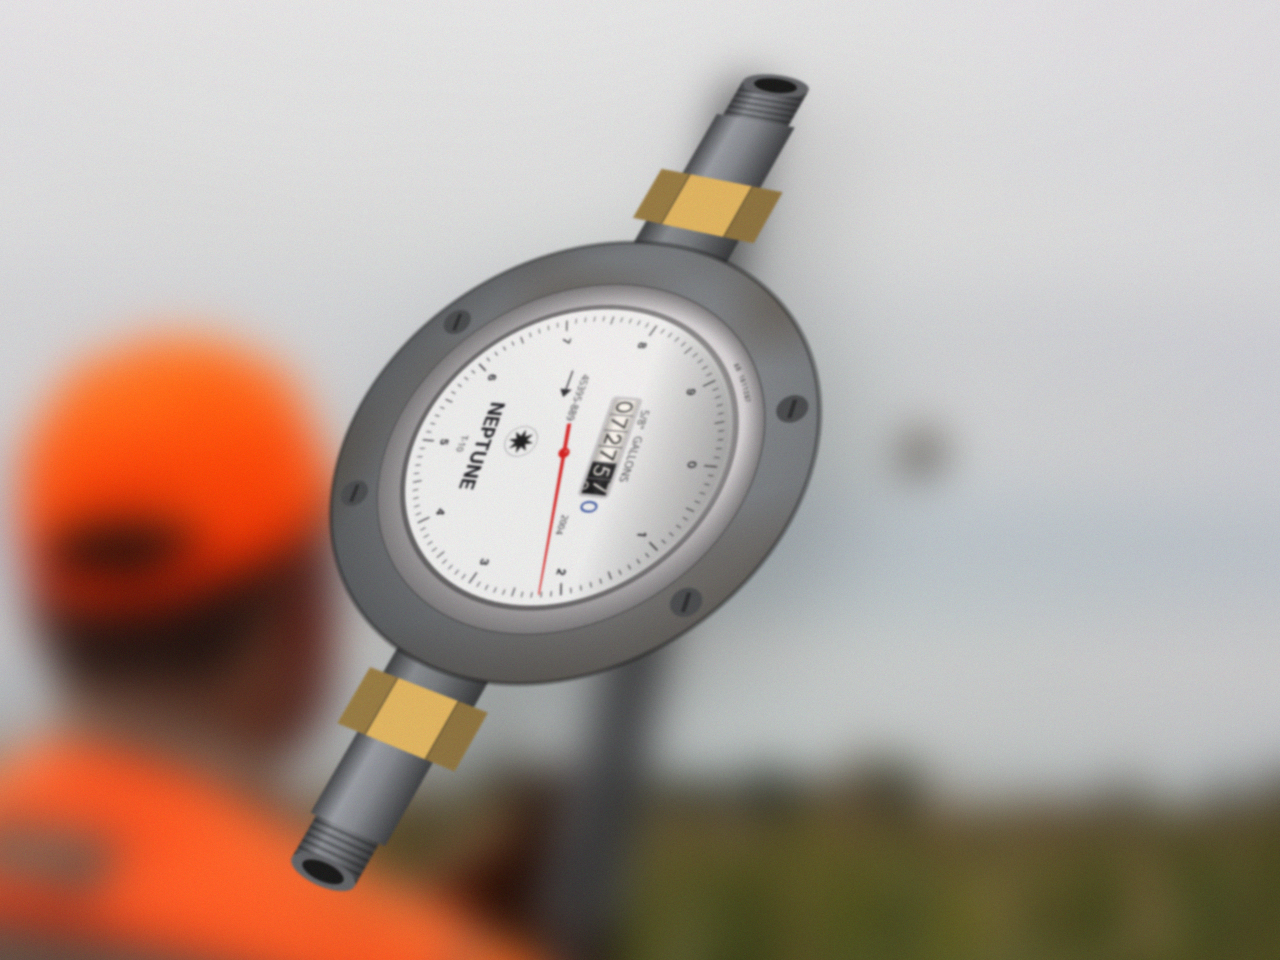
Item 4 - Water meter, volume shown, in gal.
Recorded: 727572.2 gal
